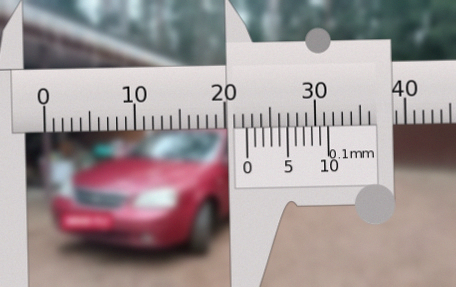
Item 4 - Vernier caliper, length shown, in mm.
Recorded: 22.4 mm
